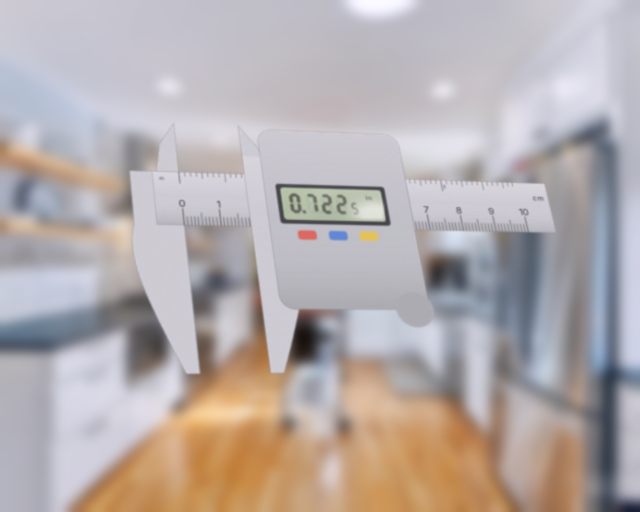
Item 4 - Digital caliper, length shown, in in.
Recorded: 0.7225 in
